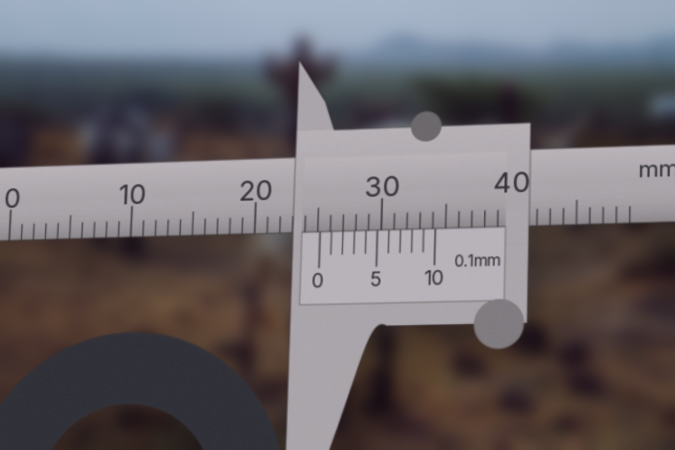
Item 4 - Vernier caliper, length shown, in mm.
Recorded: 25.2 mm
